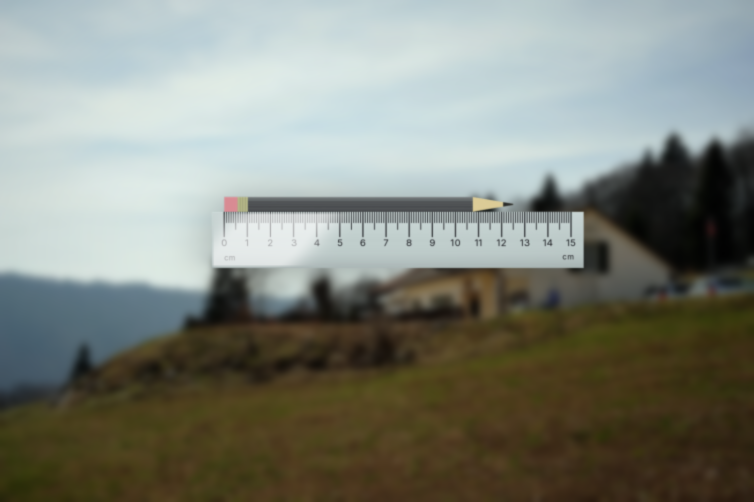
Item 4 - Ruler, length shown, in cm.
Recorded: 12.5 cm
